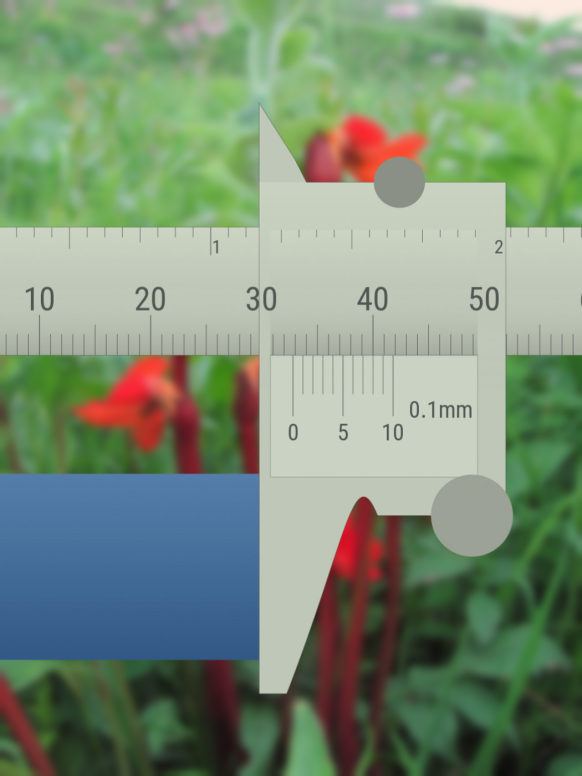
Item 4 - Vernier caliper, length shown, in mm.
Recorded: 32.8 mm
